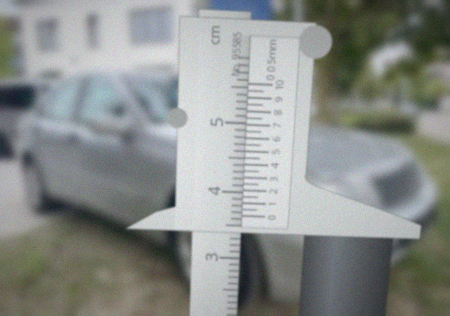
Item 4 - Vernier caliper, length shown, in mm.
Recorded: 36.5 mm
